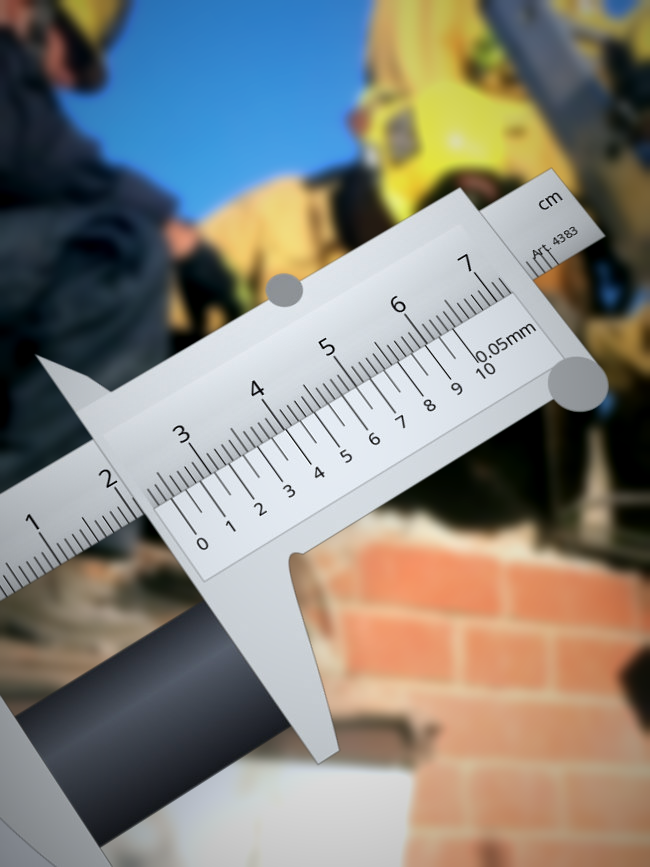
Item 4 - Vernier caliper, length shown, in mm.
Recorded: 24.6 mm
